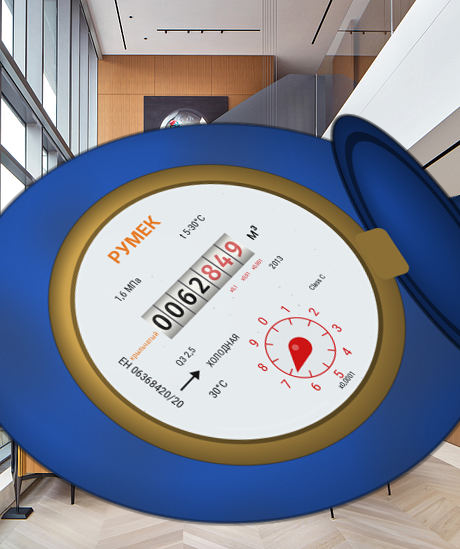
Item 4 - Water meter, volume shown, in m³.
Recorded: 62.8496 m³
